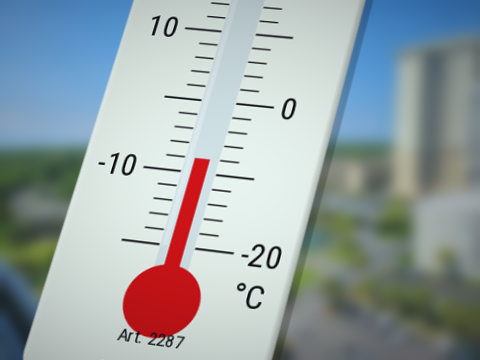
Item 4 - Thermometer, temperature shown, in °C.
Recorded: -8 °C
